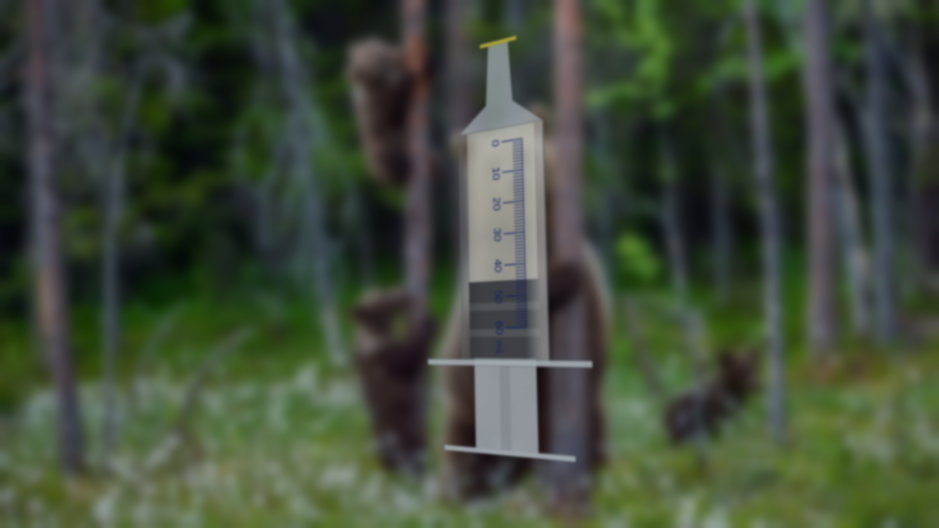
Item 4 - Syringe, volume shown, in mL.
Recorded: 45 mL
